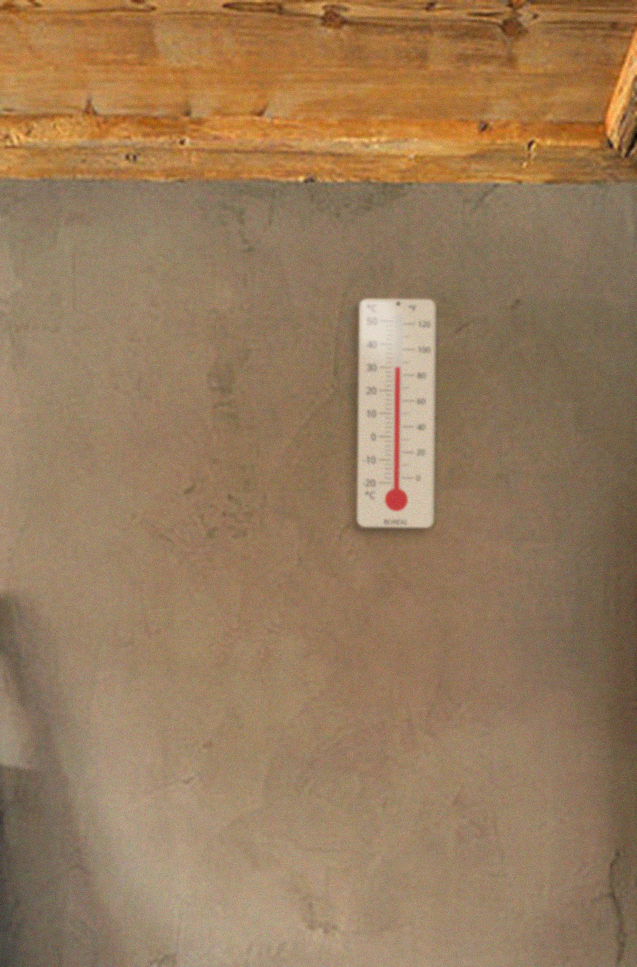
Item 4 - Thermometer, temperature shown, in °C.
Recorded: 30 °C
